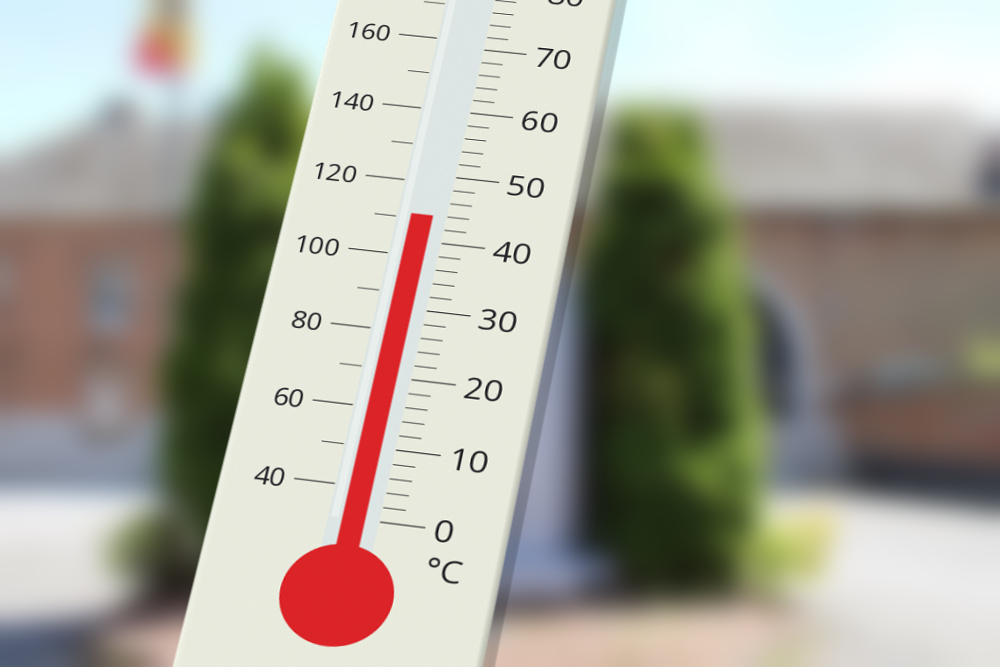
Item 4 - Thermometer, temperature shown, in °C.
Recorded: 44 °C
